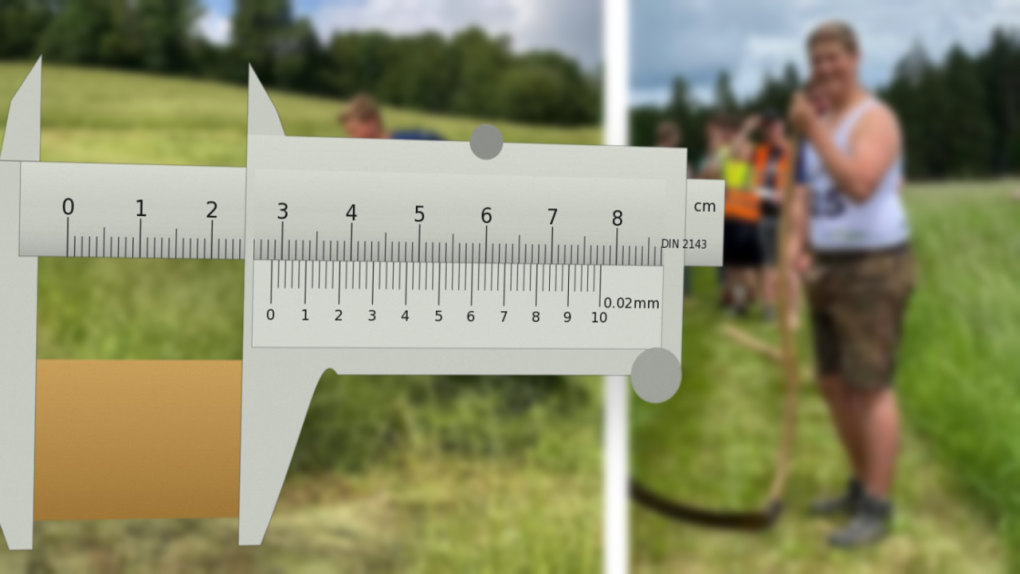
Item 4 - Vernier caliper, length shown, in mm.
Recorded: 28.6 mm
